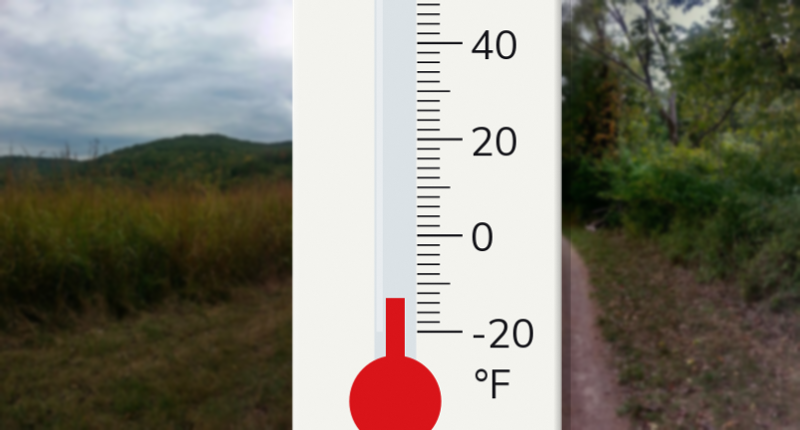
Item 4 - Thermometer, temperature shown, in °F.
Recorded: -13 °F
